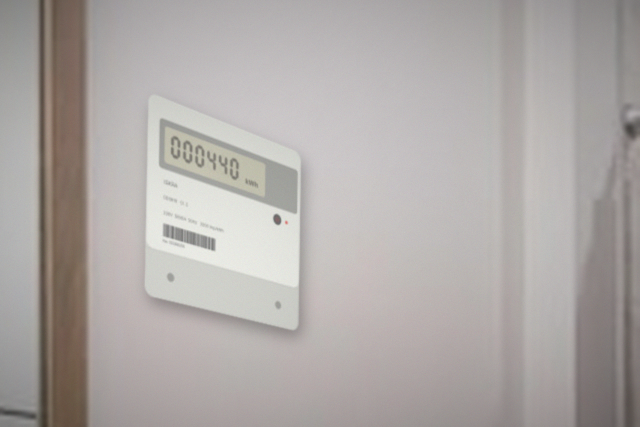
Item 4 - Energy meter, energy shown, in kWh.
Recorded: 440 kWh
